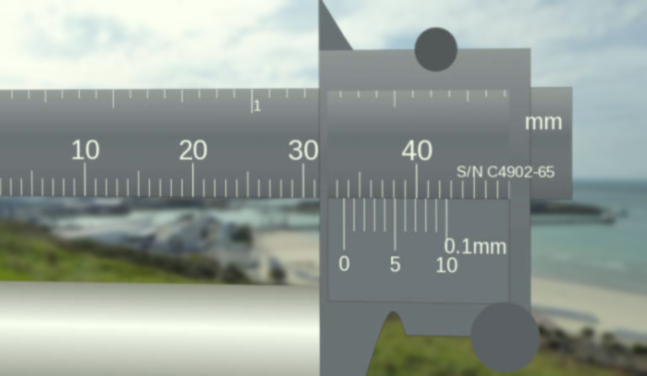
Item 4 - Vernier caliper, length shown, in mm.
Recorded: 33.6 mm
